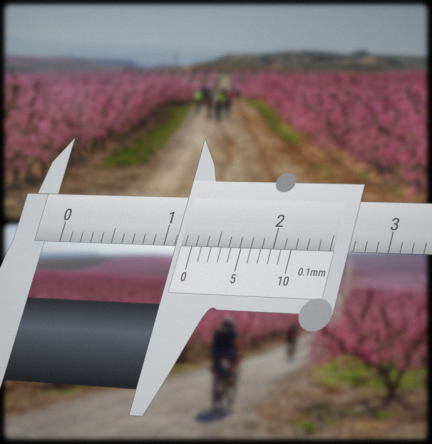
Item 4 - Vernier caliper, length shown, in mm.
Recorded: 12.6 mm
